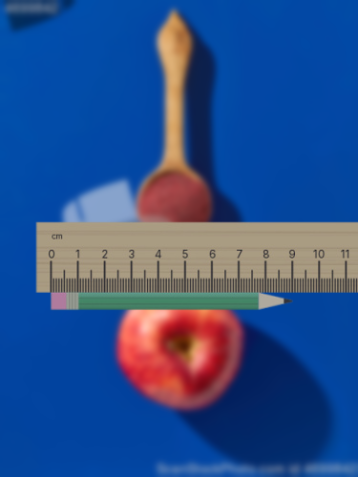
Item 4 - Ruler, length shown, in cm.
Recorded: 9 cm
